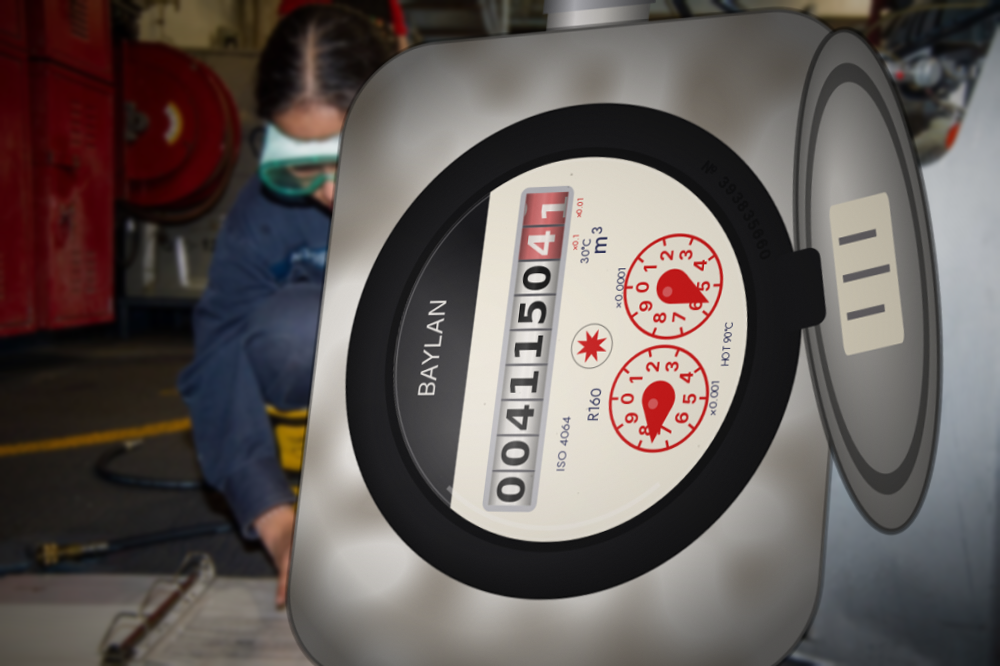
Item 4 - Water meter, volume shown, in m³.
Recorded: 41150.4075 m³
